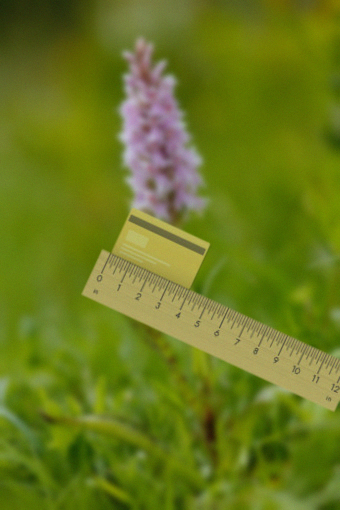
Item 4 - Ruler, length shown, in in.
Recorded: 4 in
